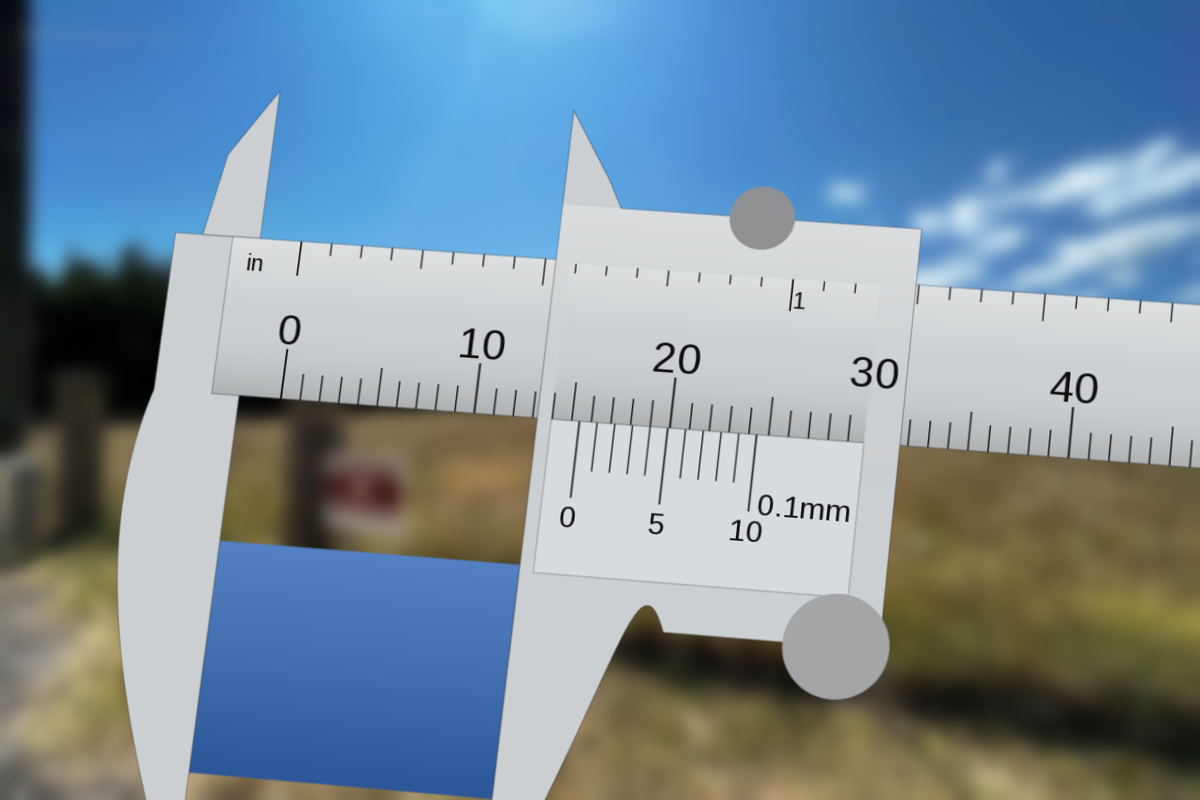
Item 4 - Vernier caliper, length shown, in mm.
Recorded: 15.4 mm
